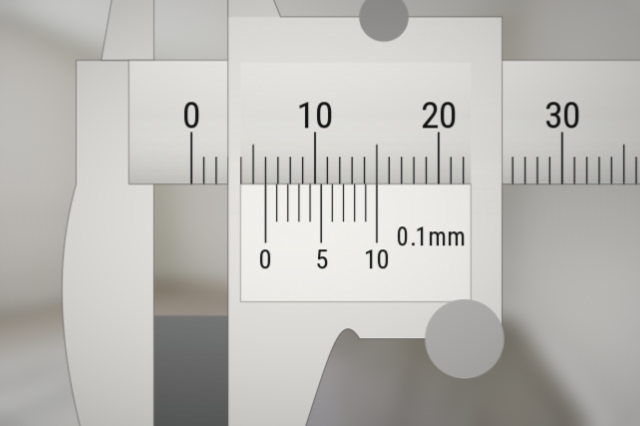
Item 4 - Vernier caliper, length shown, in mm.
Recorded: 6.0 mm
